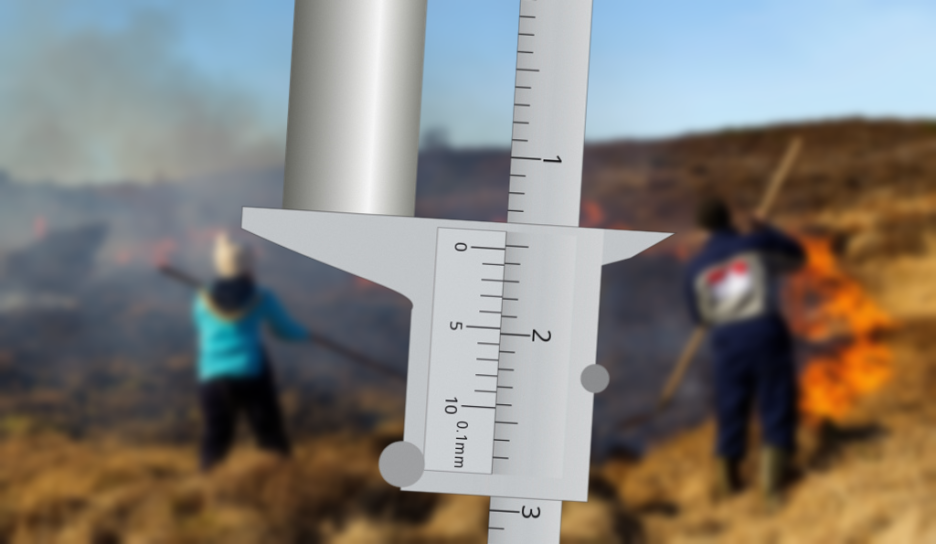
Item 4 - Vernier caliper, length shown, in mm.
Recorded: 15.2 mm
